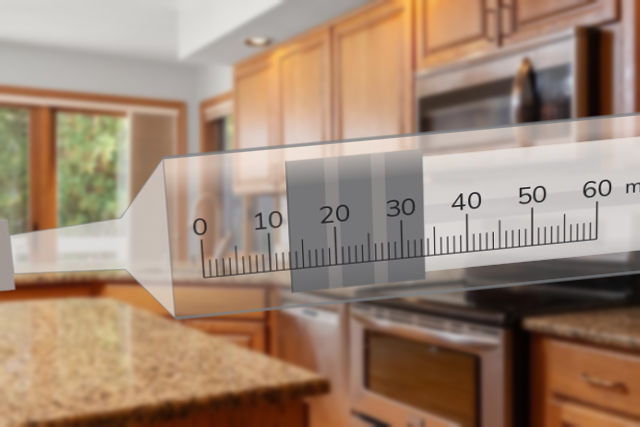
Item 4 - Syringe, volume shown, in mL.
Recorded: 13 mL
